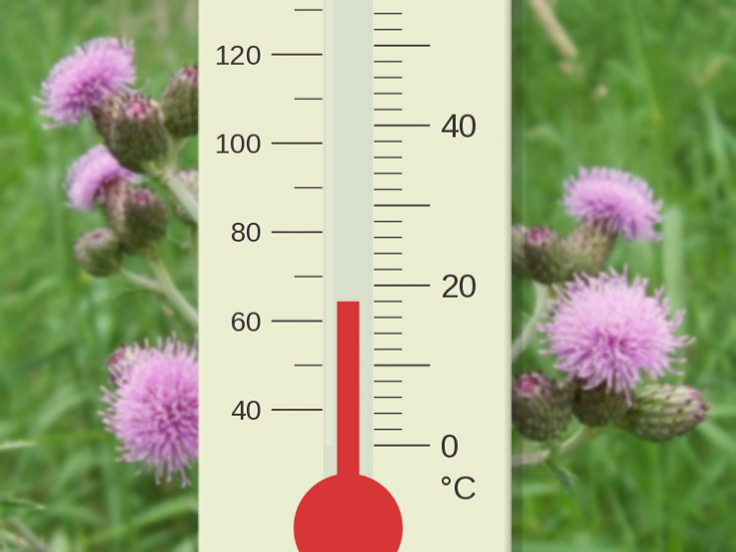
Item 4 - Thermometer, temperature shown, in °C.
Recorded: 18 °C
